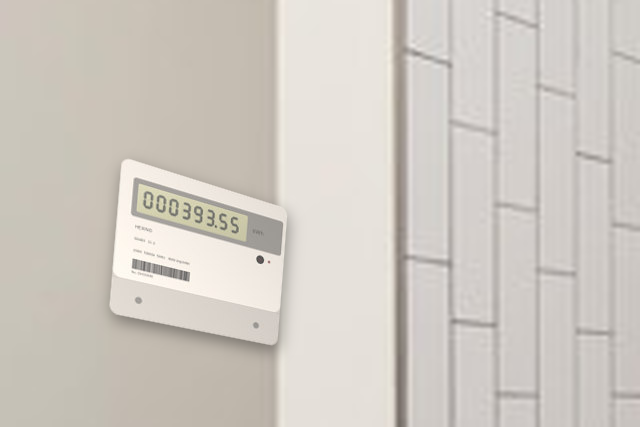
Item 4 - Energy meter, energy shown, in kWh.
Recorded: 393.55 kWh
